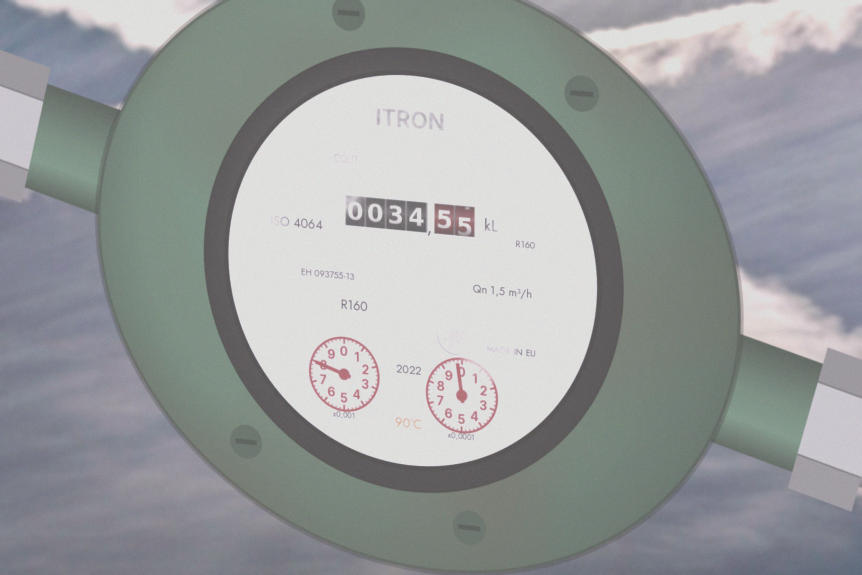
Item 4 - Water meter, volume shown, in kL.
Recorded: 34.5479 kL
